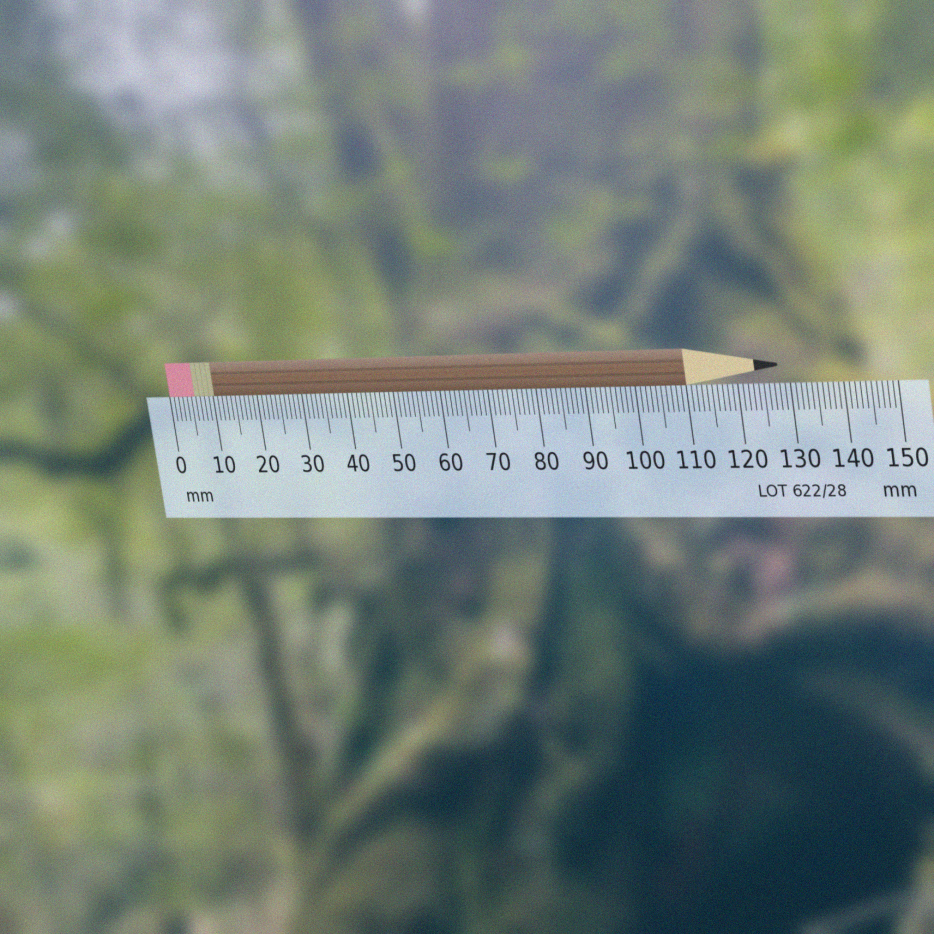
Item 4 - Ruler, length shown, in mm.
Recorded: 128 mm
